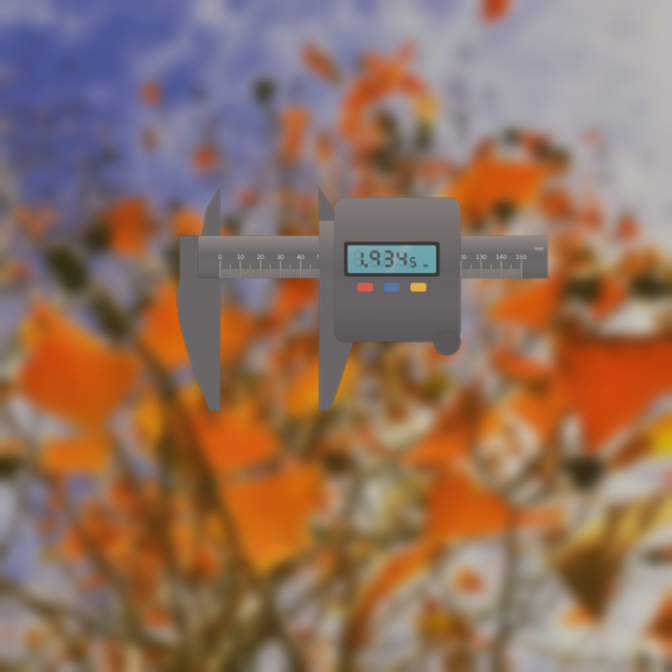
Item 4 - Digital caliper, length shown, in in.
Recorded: 1.9345 in
